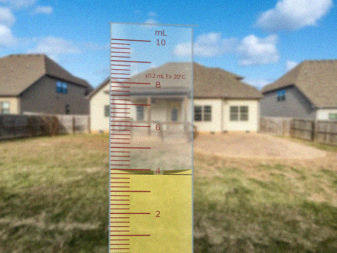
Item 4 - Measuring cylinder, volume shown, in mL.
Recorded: 3.8 mL
